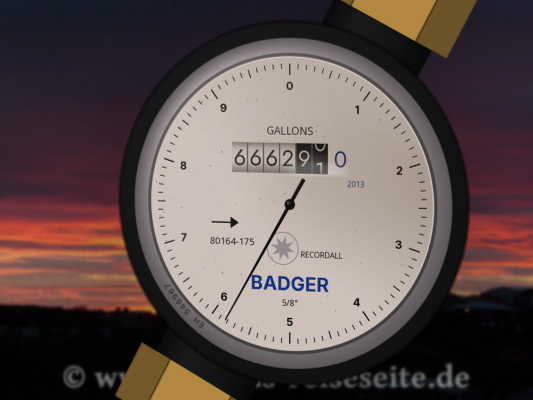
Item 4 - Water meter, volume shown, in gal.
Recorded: 6662905.8 gal
